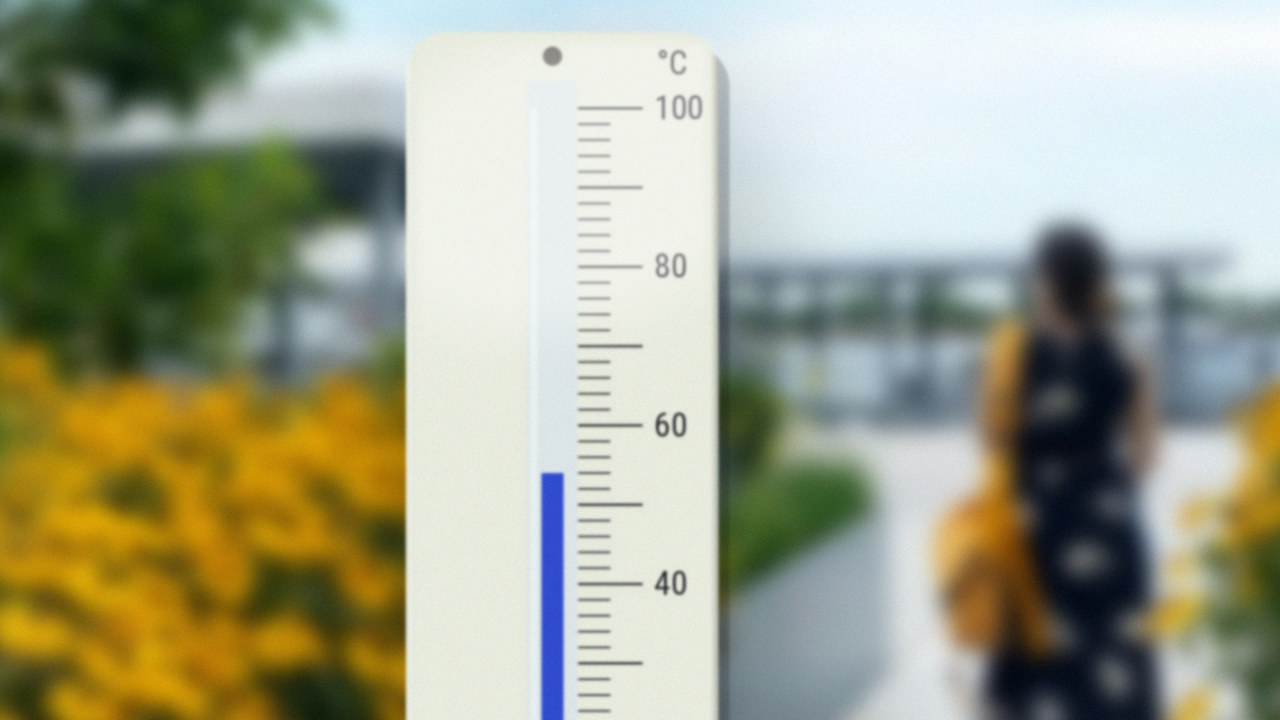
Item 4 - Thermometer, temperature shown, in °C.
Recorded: 54 °C
